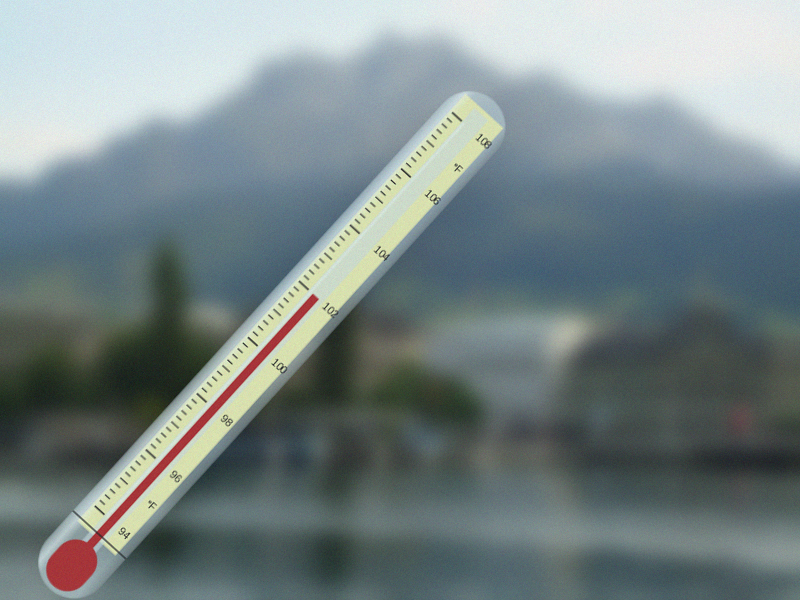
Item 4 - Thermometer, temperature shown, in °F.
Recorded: 102 °F
